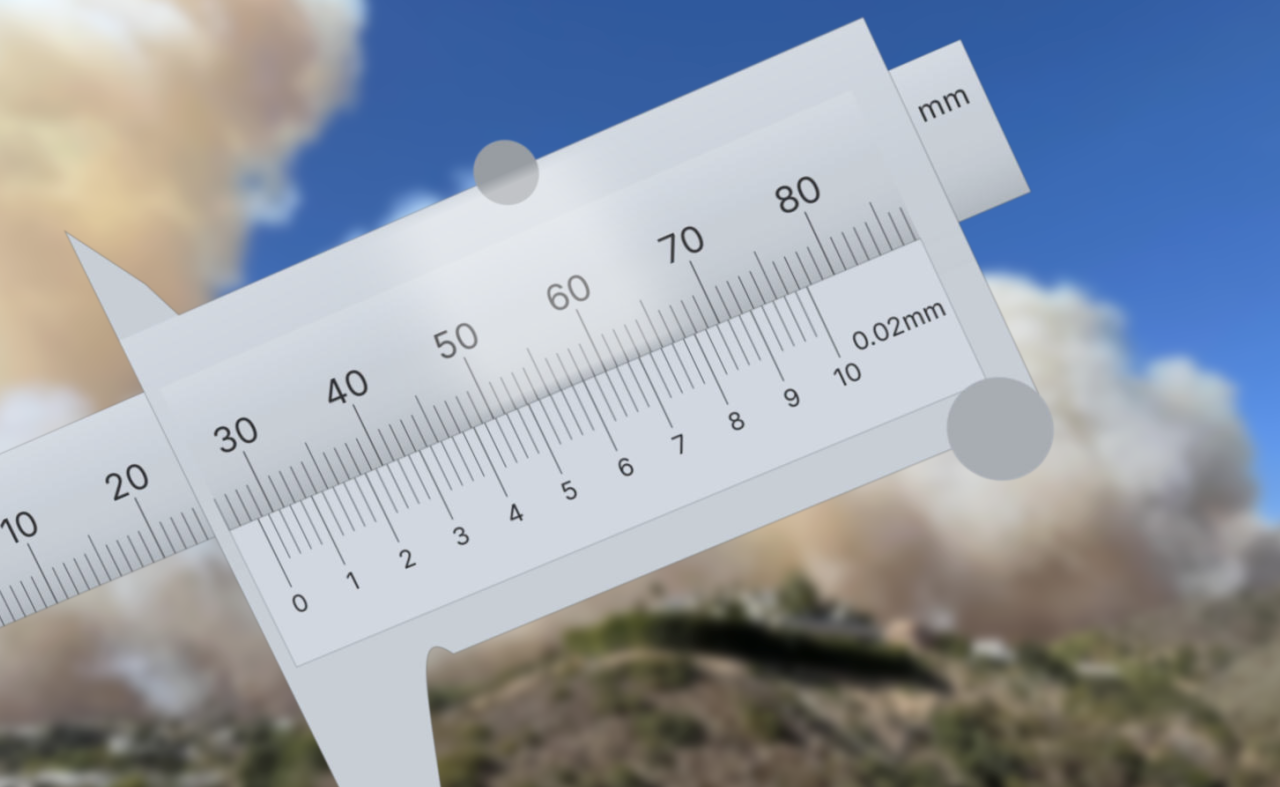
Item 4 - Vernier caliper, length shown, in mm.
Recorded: 28.6 mm
